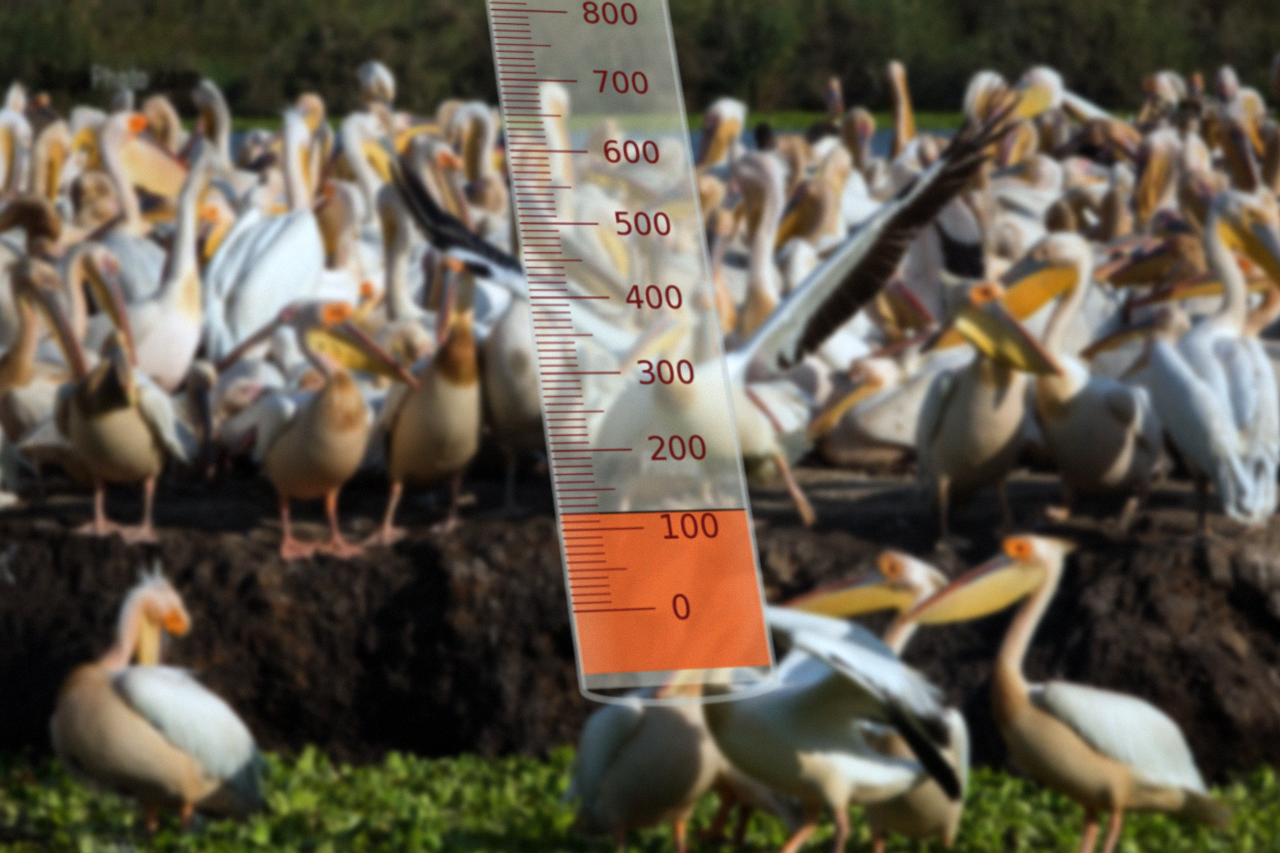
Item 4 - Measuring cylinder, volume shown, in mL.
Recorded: 120 mL
